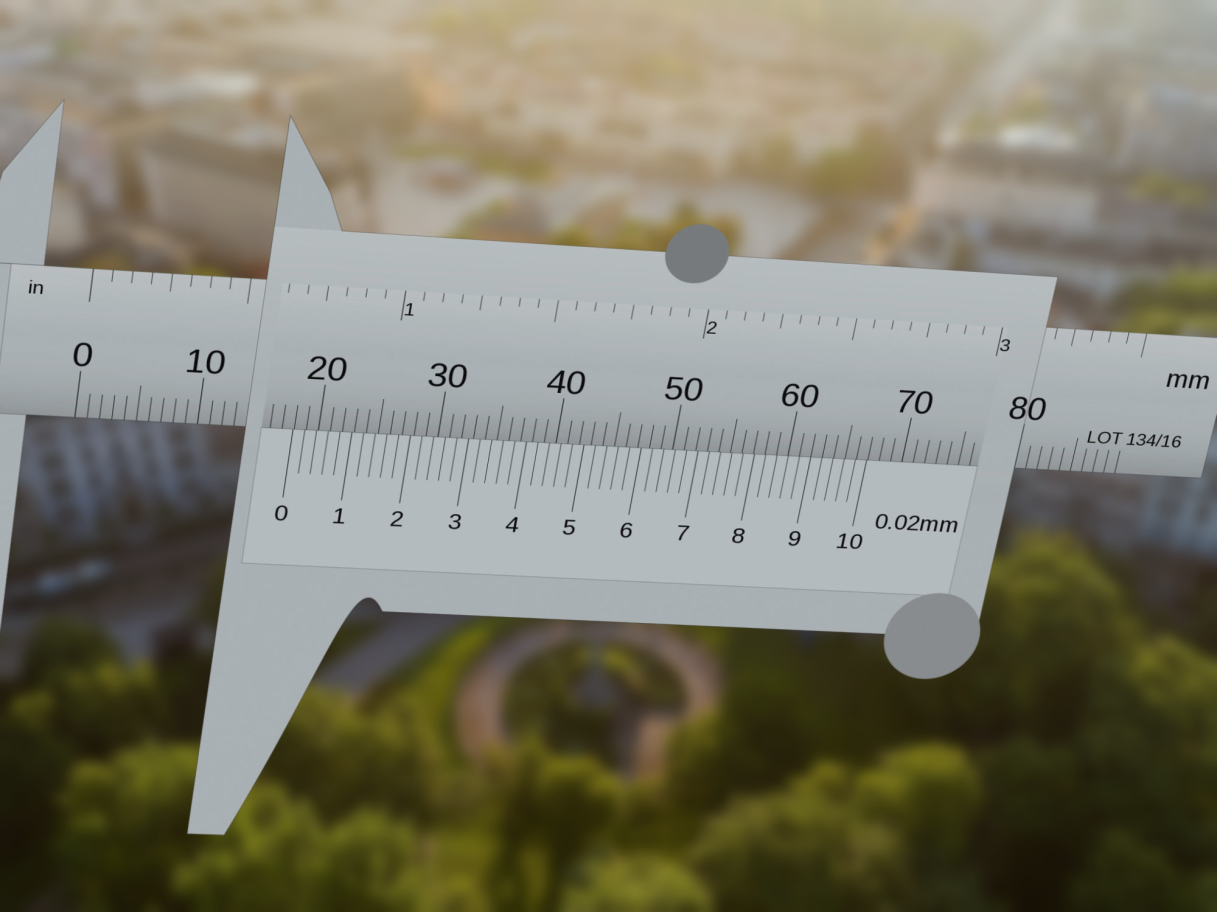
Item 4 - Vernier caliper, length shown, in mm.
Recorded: 17.9 mm
